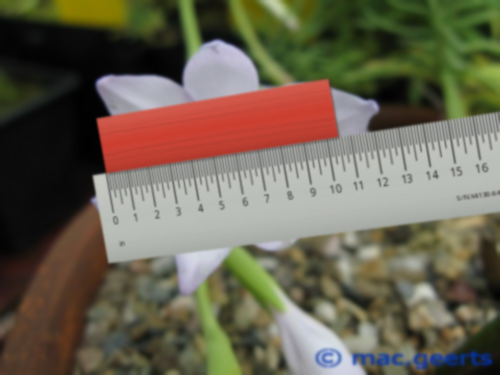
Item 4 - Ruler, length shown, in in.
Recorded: 10.5 in
